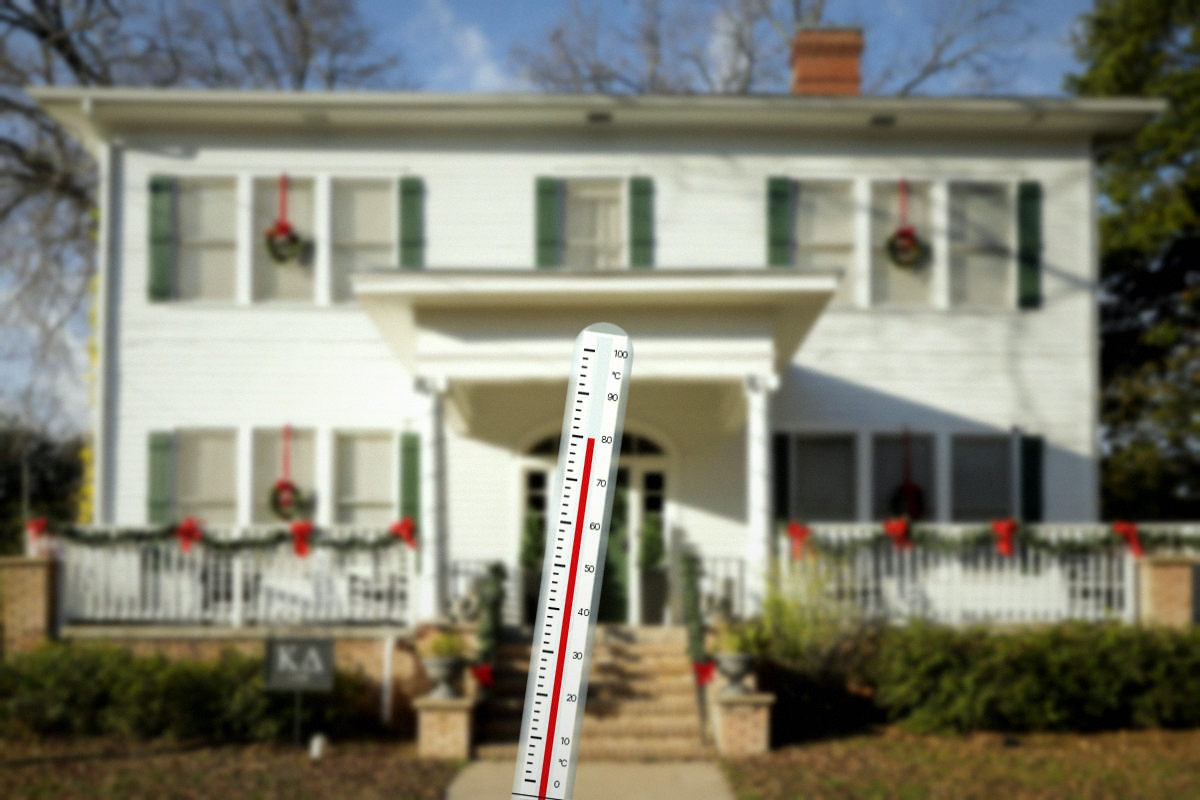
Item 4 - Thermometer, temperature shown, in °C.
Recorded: 80 °C
